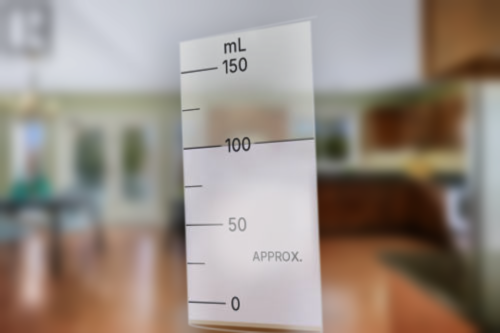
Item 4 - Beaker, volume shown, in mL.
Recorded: 100 mL
